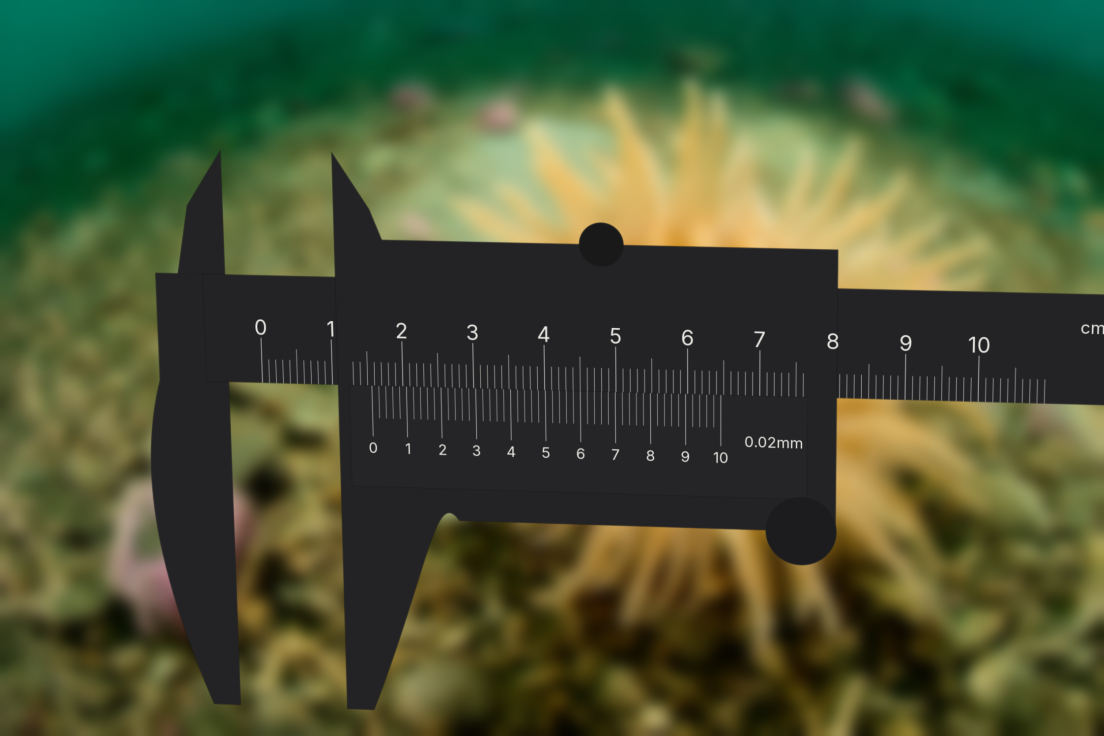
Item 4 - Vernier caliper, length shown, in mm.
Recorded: 15.6 mm
